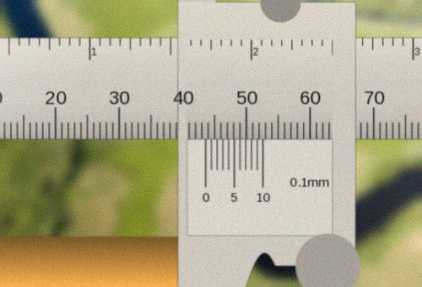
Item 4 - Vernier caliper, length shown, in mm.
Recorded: 43.6 mm
